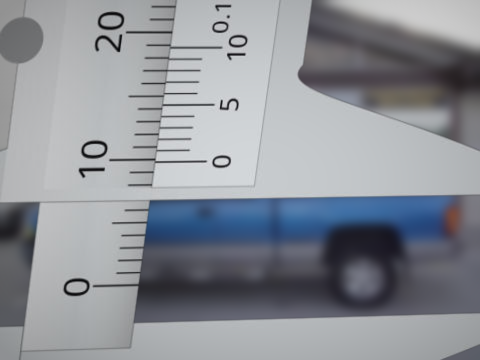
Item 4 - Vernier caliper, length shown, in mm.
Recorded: 9.8 mm
